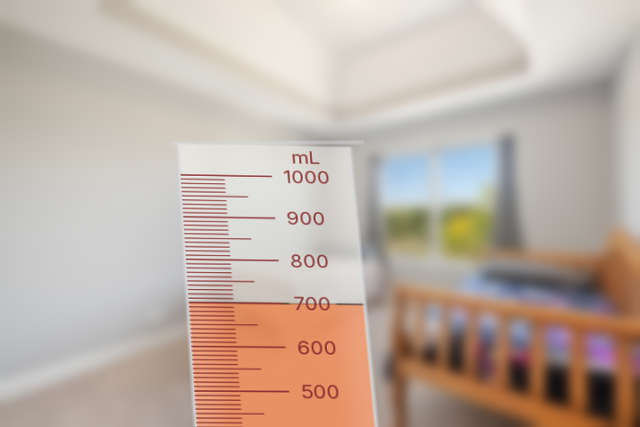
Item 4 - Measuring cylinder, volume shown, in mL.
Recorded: 700 mL
